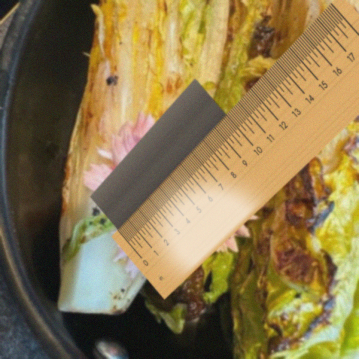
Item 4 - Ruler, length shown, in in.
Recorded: 10 in
